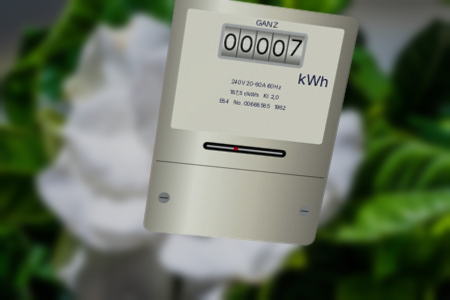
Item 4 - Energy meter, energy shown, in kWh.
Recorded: 7 kWh
